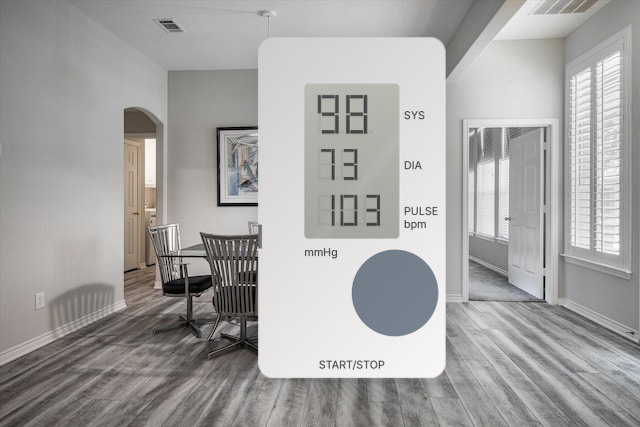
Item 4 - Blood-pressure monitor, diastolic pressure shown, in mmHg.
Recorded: 73 mmHg
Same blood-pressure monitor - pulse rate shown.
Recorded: 103 bpm
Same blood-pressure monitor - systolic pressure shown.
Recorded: 98 mmHg
